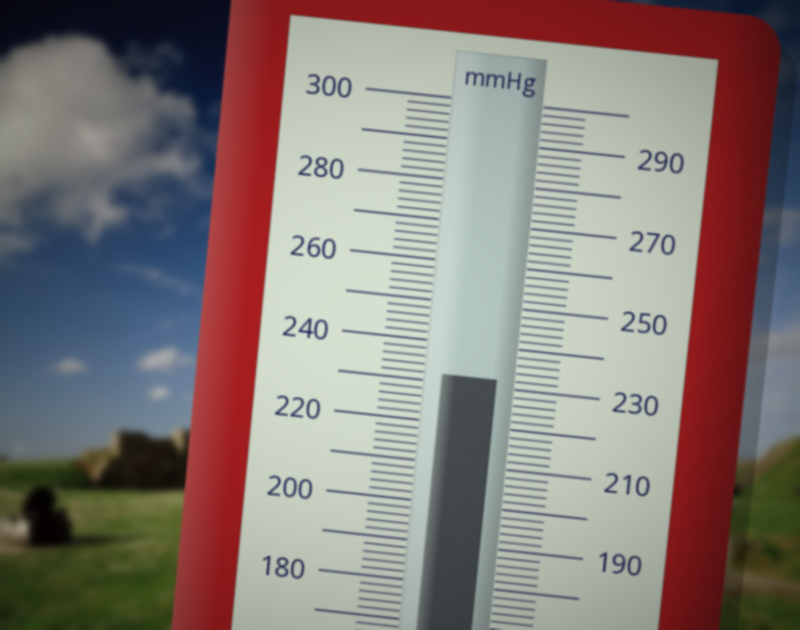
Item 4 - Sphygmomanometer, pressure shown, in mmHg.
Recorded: 232 mmHg
